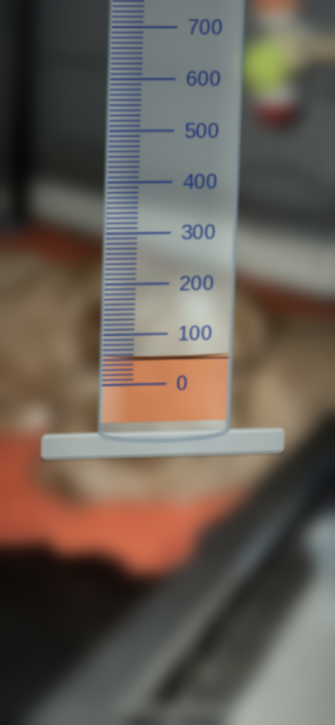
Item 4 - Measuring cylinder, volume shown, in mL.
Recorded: 50 mL
